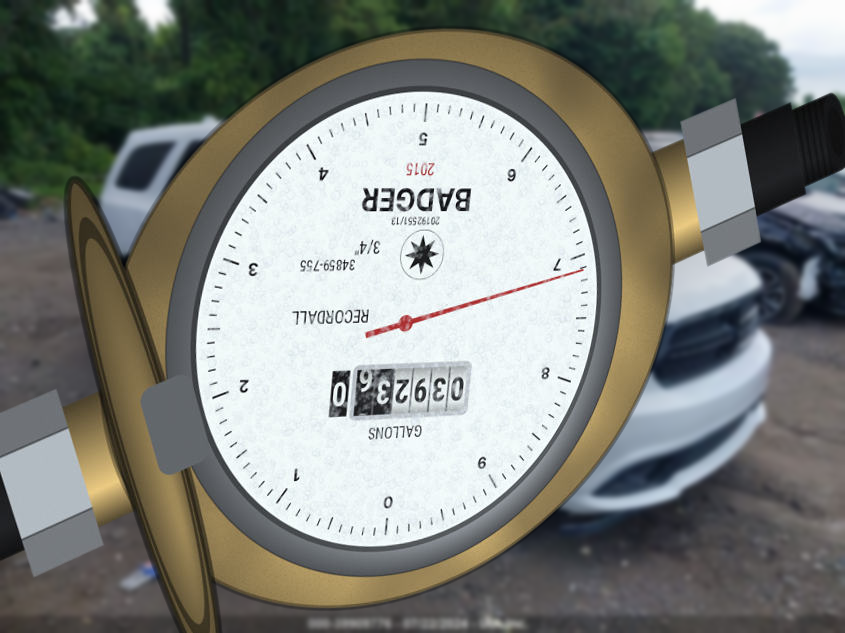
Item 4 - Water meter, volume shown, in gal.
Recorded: 392357.1 gal
